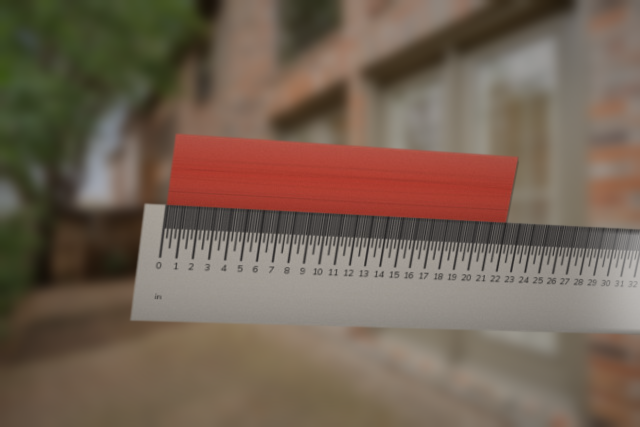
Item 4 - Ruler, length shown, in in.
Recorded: 22 in
